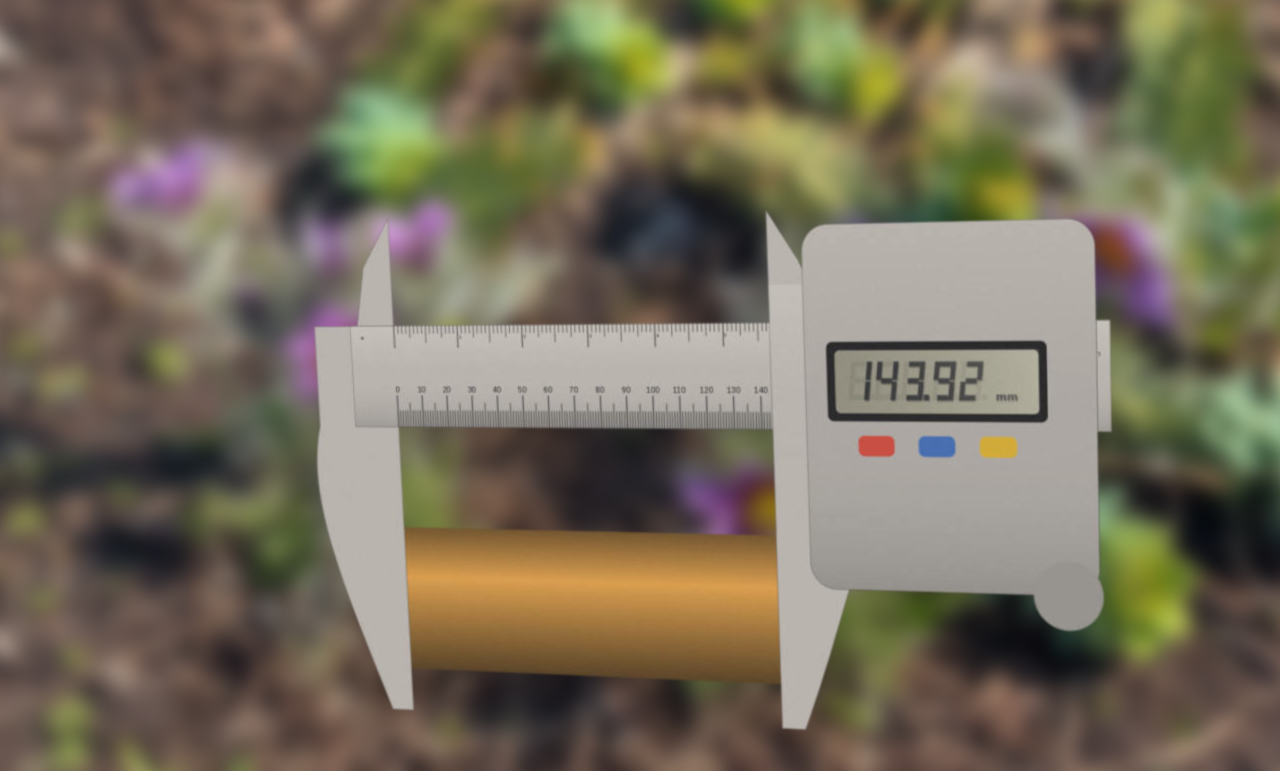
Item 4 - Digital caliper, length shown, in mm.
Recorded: 143.92 mm
